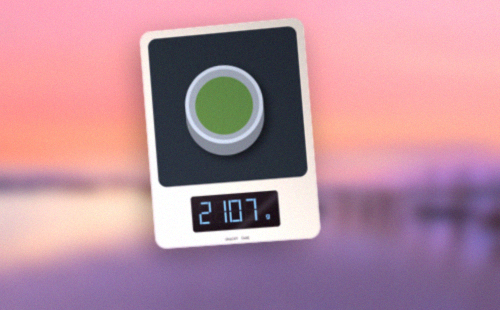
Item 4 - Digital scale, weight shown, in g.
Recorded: 2107 g
